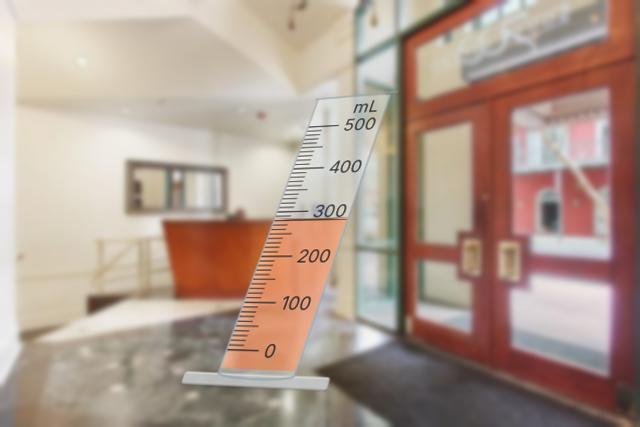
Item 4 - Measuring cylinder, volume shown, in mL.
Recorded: 280 mL
